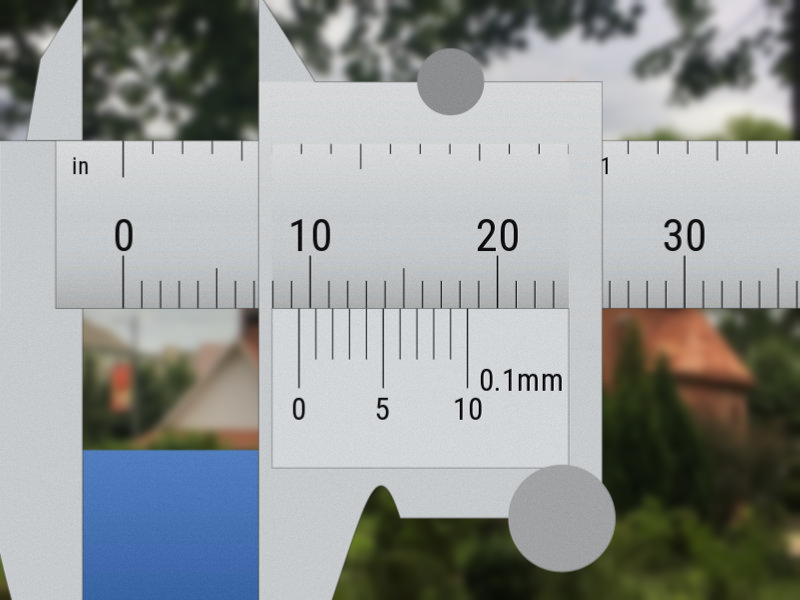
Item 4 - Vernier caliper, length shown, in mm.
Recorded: 9.4 mm
